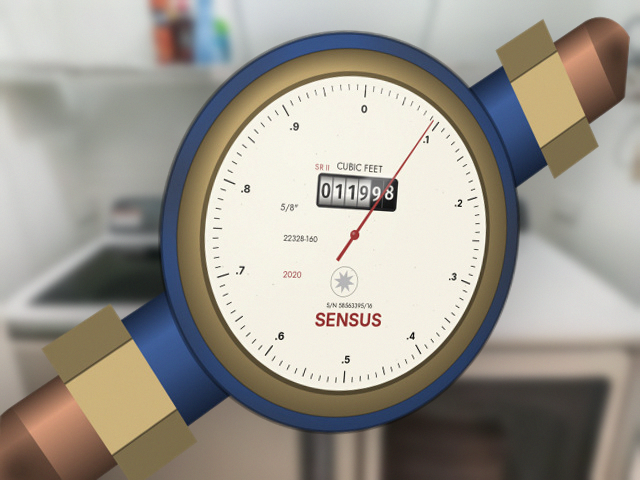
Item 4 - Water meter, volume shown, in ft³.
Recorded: 11998.09 ft³
